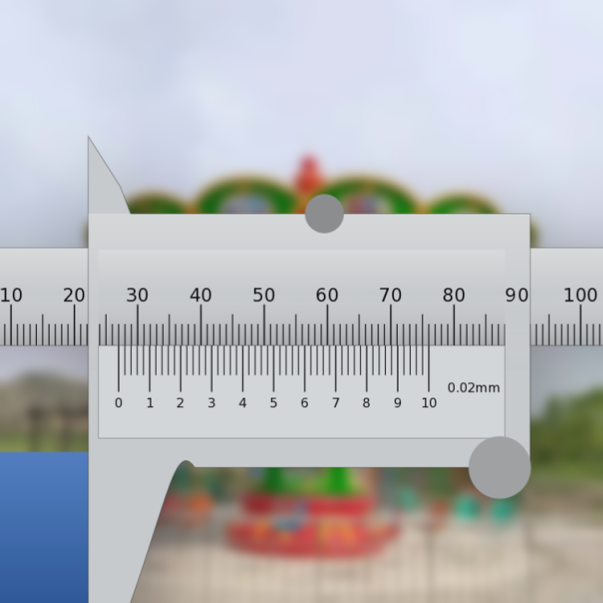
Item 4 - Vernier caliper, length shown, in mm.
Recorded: 27.0 mm
